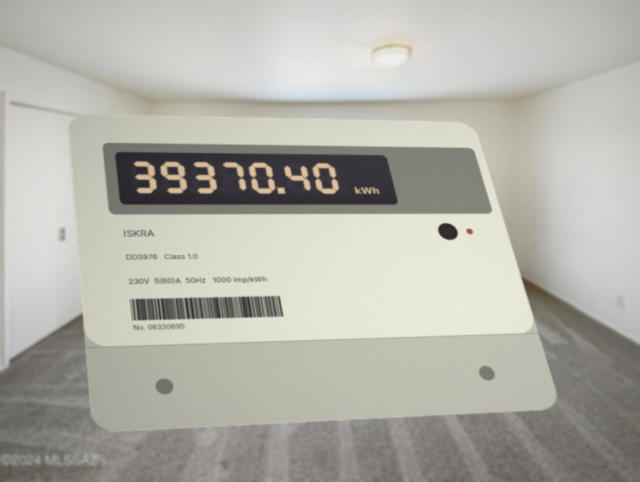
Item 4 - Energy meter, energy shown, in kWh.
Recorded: 39370.40 kWh
